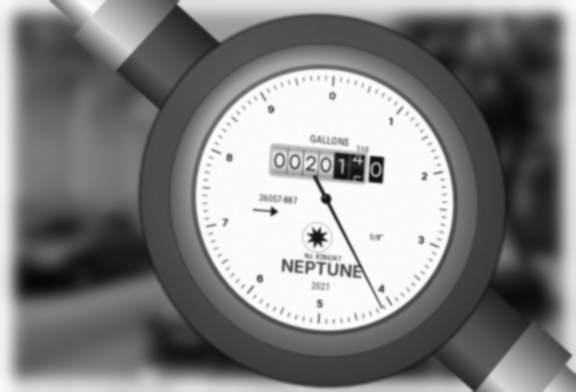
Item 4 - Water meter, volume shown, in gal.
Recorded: 20144.1 gal
